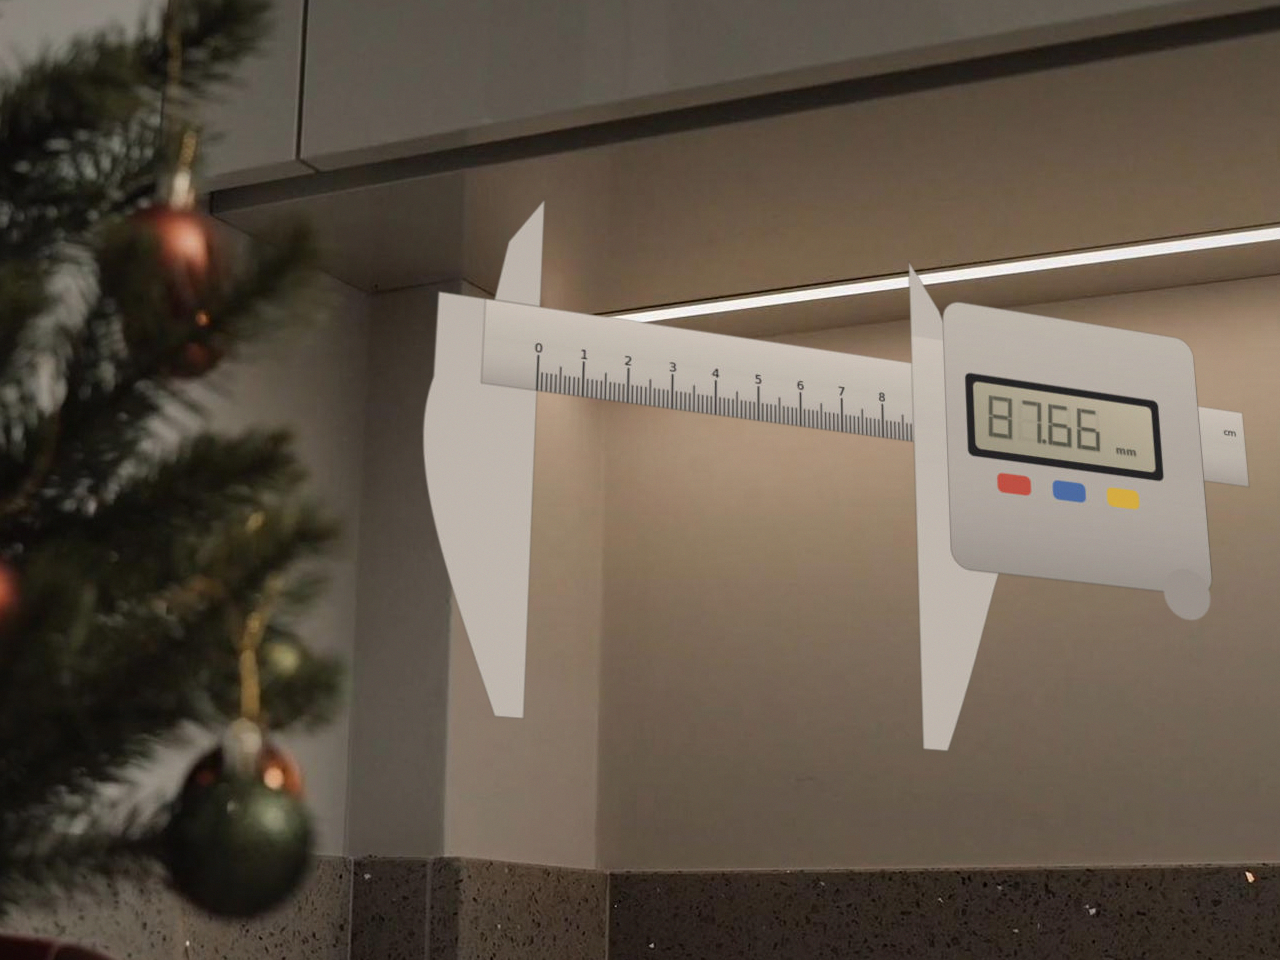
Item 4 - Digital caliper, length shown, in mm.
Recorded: 87.66 mm
